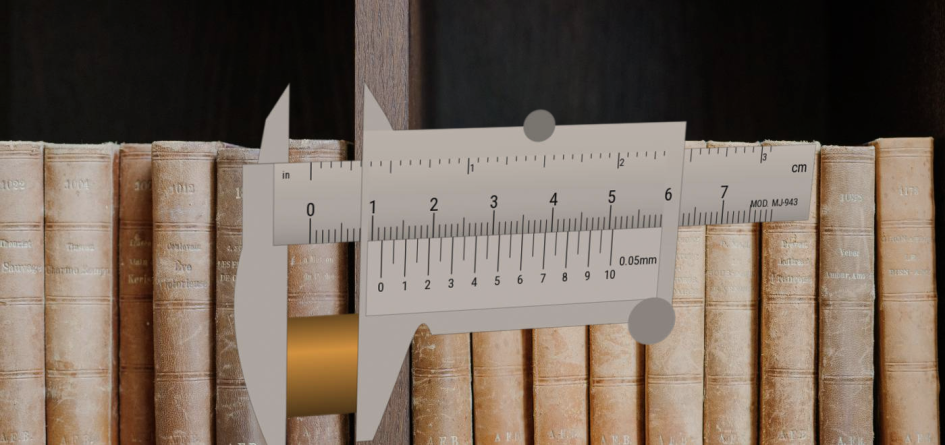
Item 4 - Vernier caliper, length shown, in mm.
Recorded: 11.6 mm
